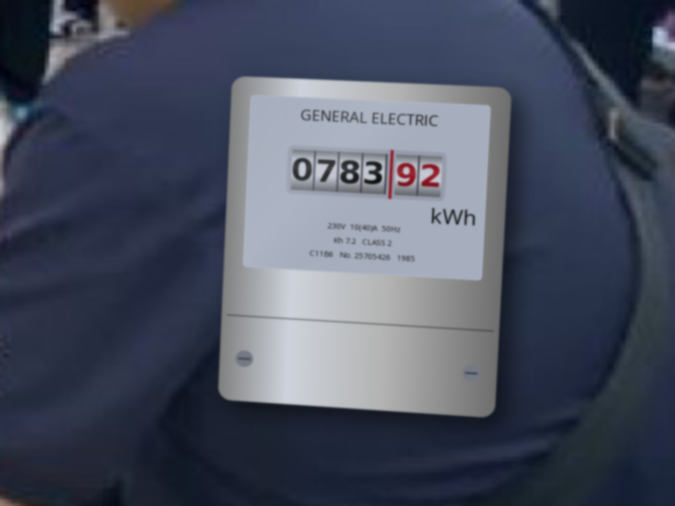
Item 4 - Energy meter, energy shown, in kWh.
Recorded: 783.92 kWh
